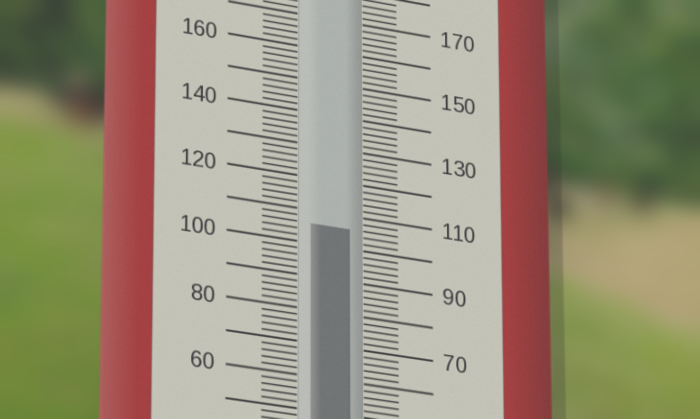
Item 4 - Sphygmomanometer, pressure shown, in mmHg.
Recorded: 106 mmHg
